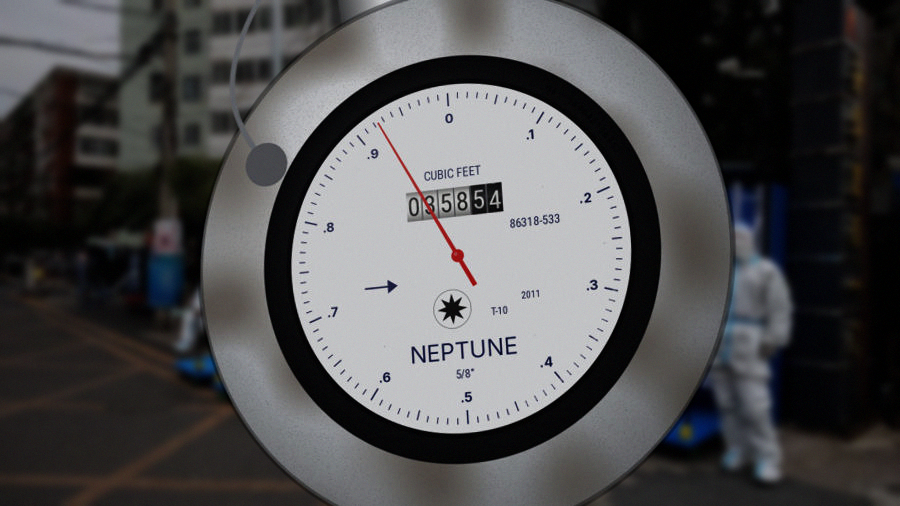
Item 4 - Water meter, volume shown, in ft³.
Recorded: 35853.92 ft³
